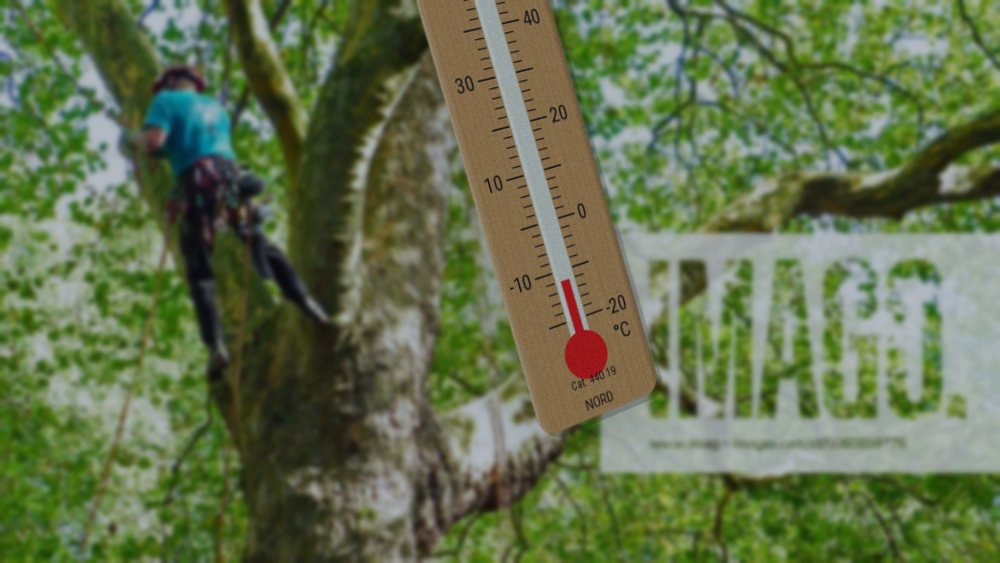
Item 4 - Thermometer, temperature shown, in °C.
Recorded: -12 °C
